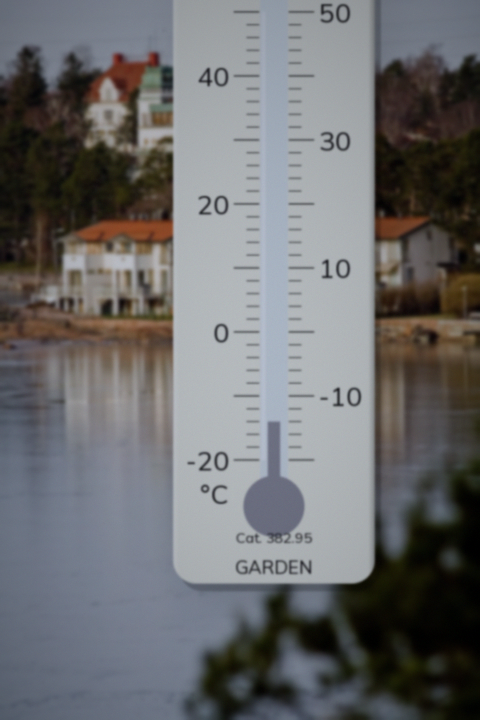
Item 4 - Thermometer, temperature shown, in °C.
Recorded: -14 °C
